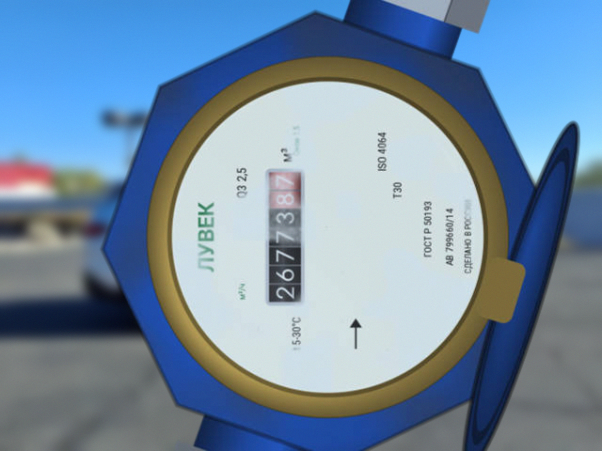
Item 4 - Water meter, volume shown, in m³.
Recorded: 26773.87 m³
